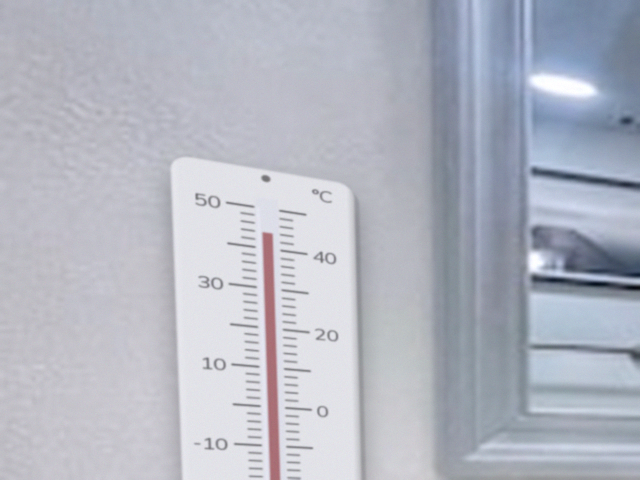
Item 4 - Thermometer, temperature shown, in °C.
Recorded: 44 °C
